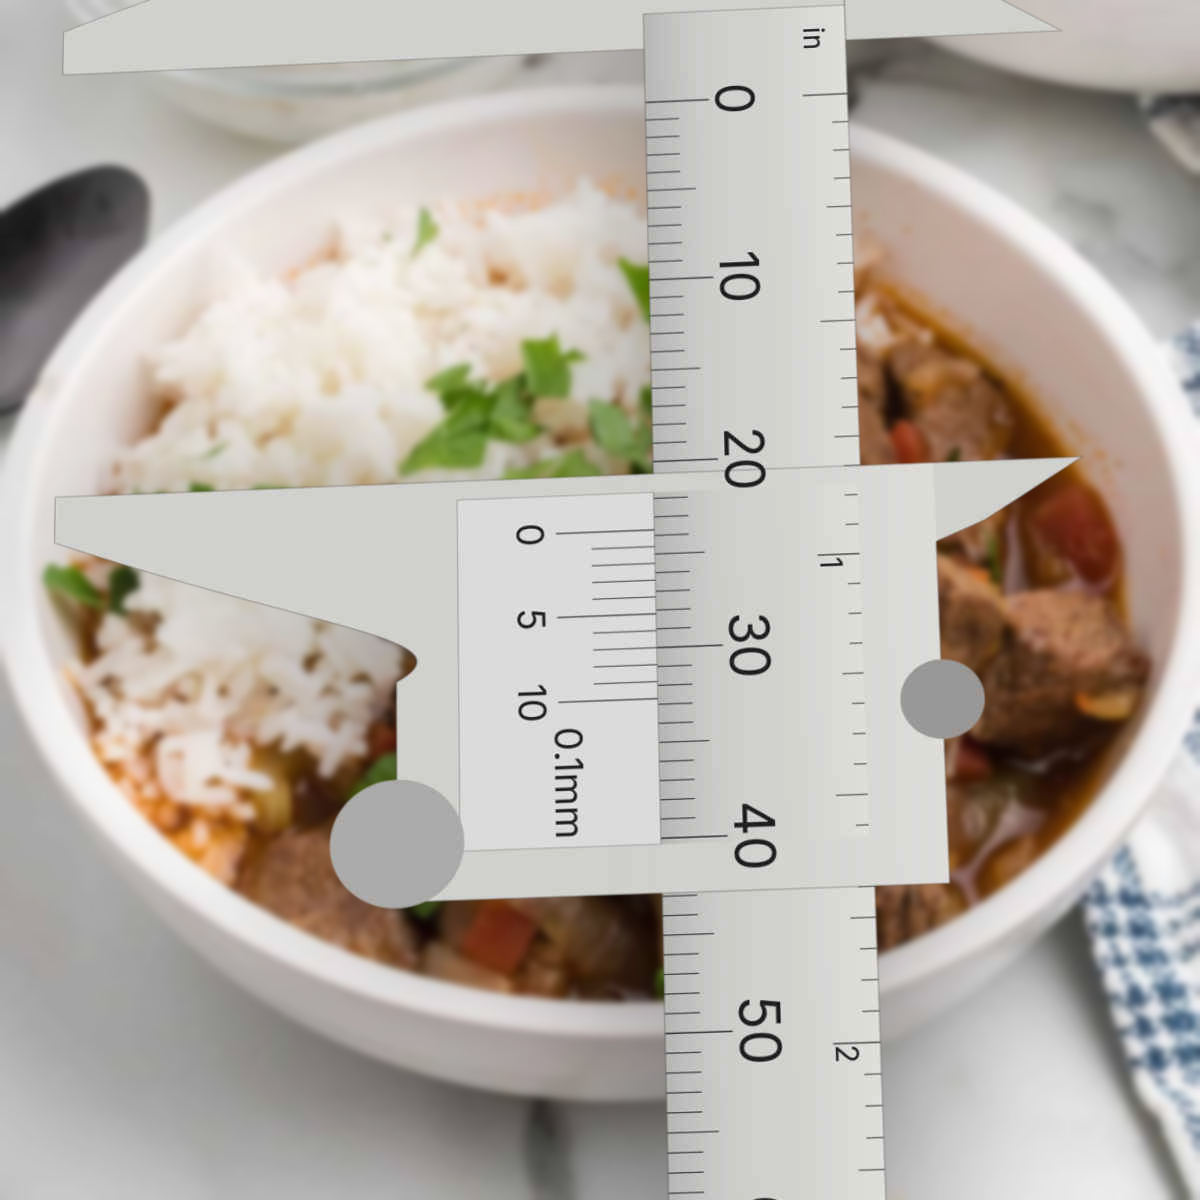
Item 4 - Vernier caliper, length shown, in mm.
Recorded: 23.7 mm
